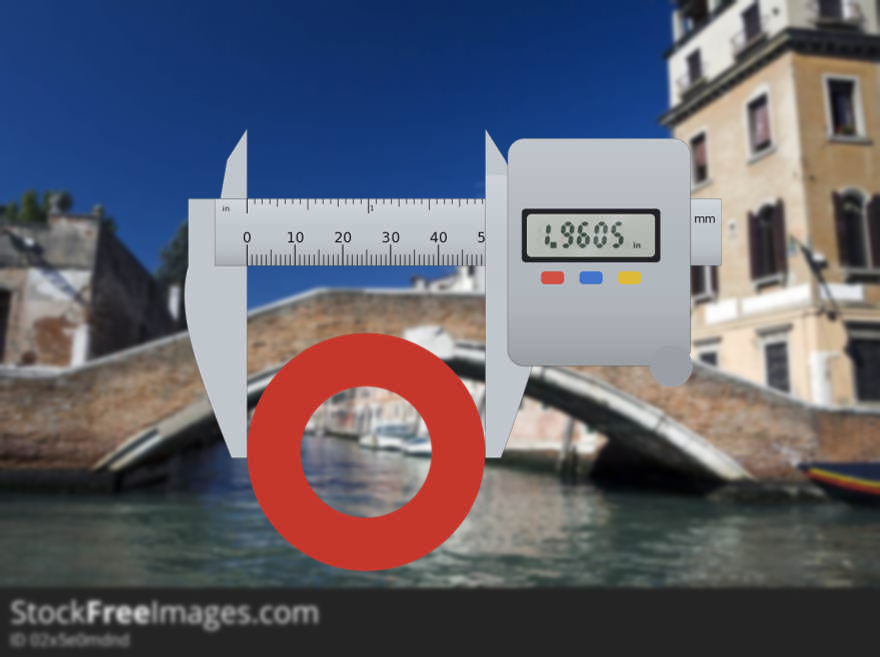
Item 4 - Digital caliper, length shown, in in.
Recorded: 1.9605 in
